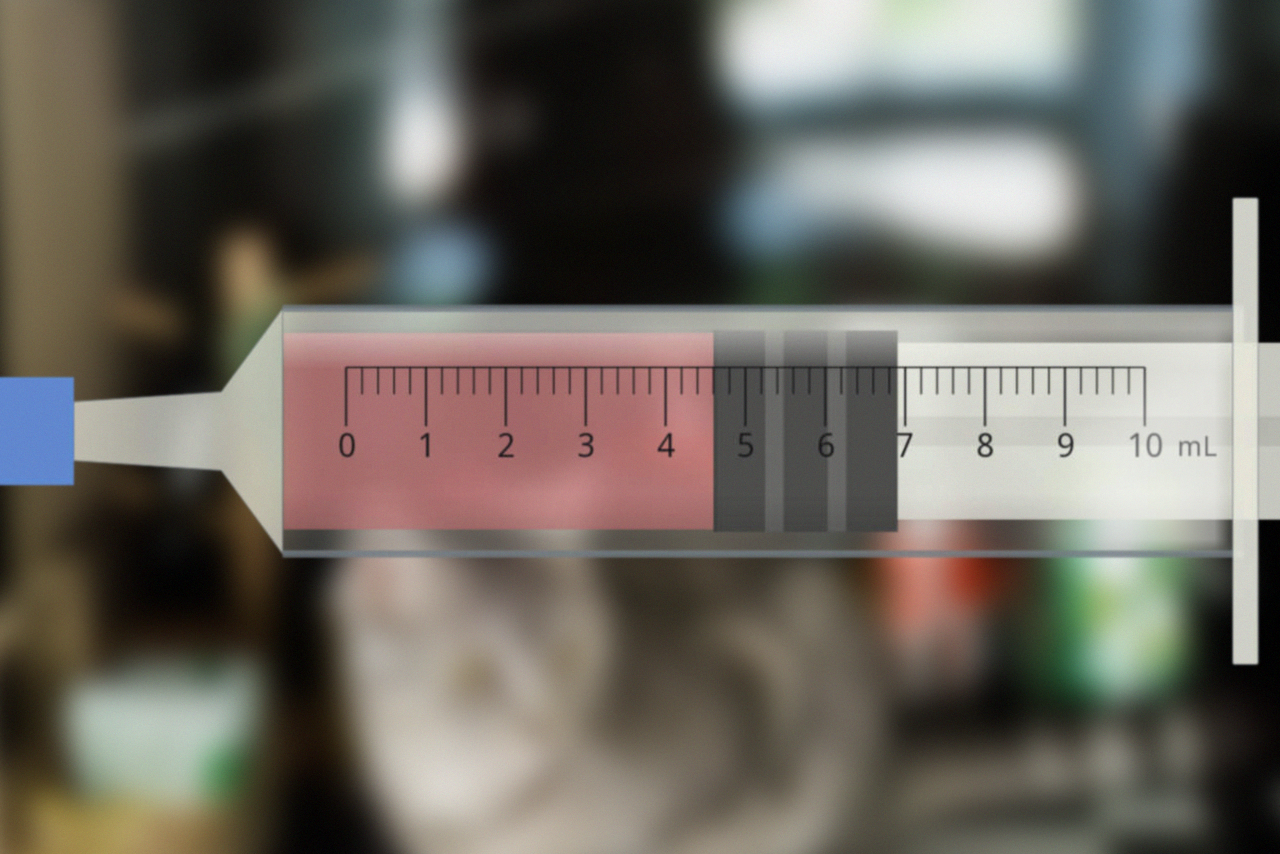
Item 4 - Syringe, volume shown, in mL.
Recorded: 4.6 mL
